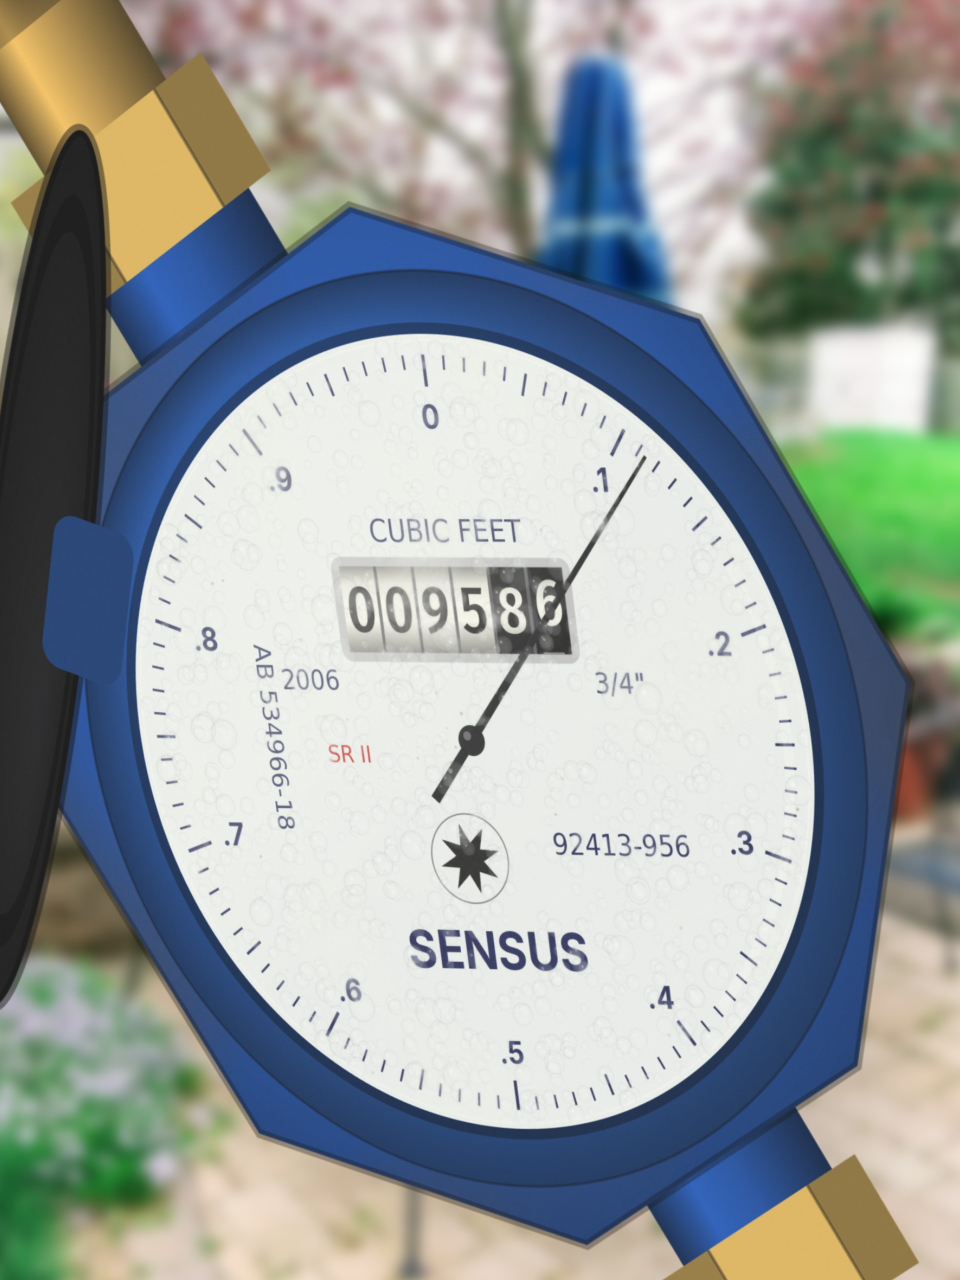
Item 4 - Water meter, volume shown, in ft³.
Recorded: 9586.11 ft³
